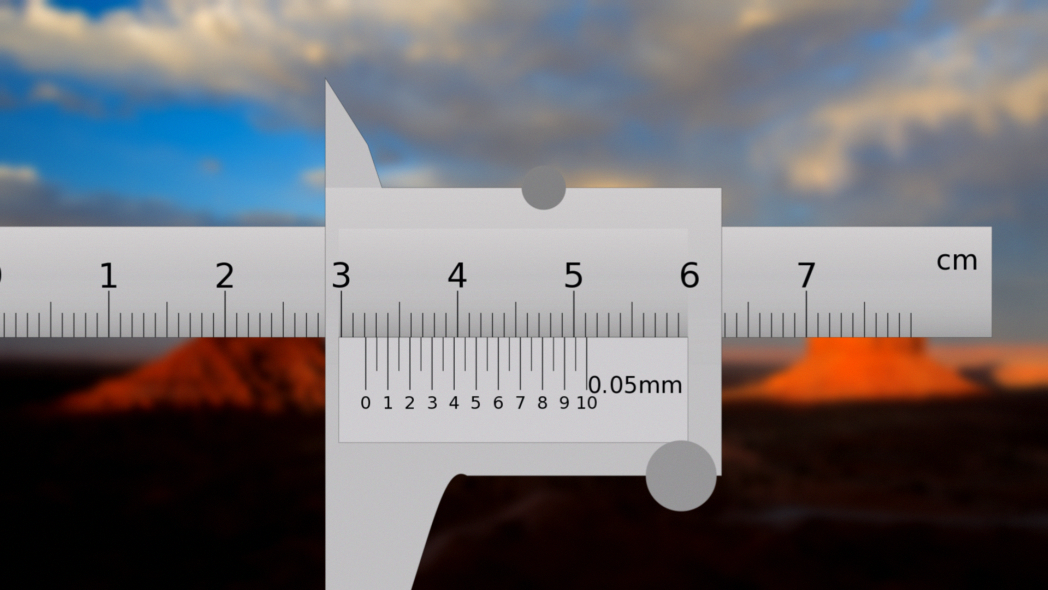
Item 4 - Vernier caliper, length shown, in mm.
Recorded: 32.1 mm
